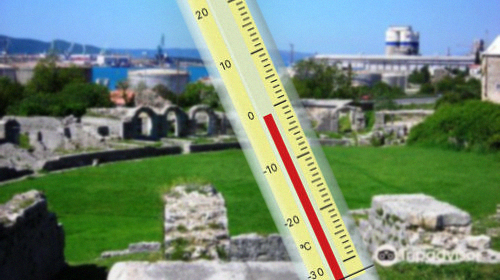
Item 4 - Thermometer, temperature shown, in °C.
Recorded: -1 °C
